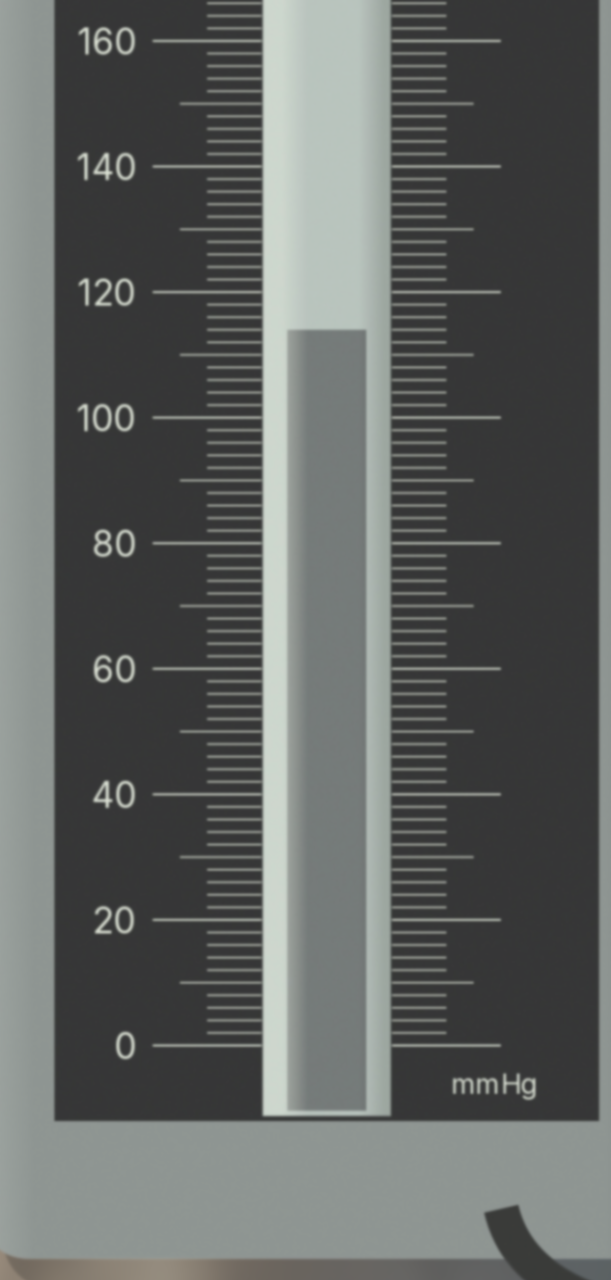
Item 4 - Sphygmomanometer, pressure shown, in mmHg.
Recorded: 114 mmHg
